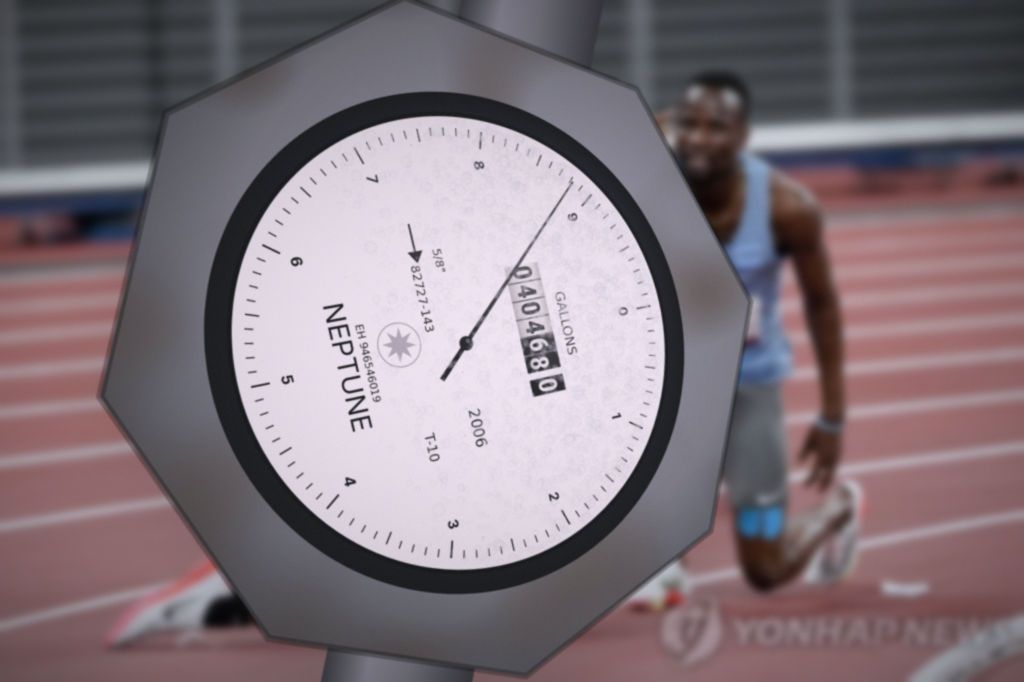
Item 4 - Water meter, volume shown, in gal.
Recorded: 404678.8 gal
